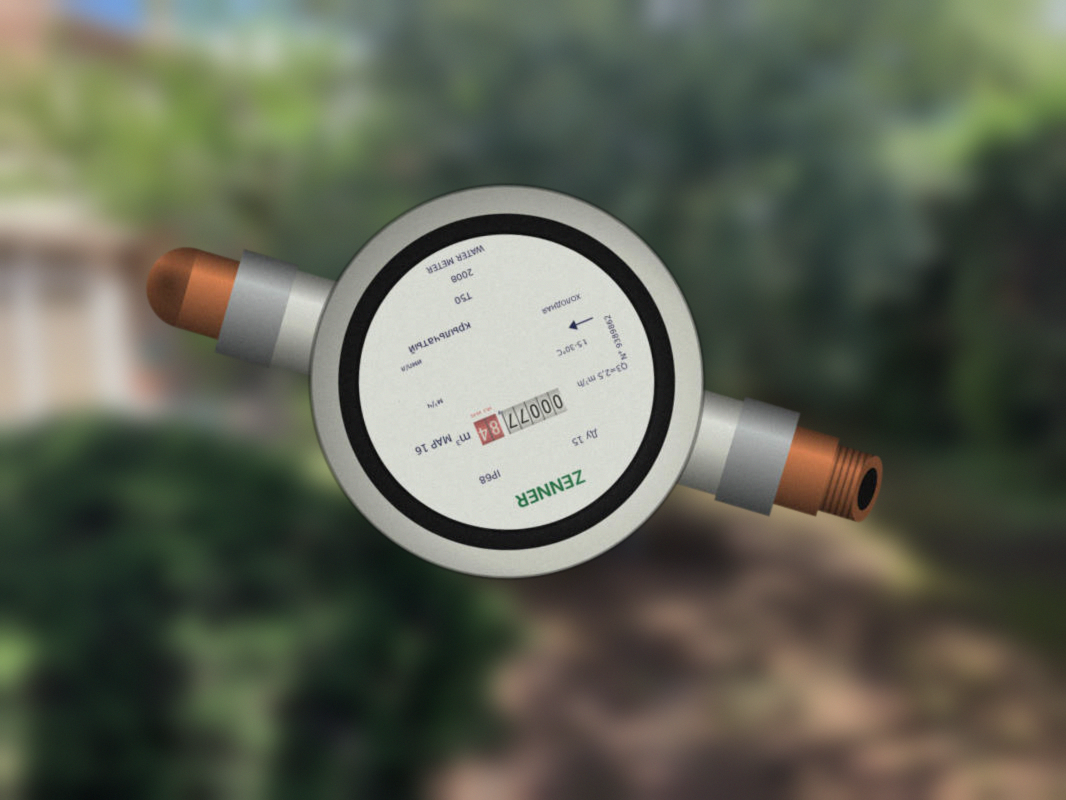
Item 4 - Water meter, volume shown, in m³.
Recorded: 77.84 m³
